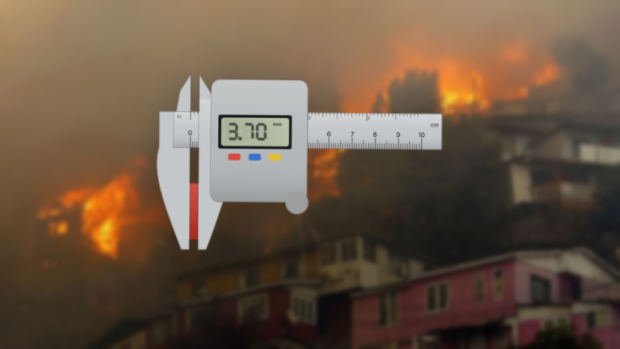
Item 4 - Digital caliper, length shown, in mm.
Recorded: 3.70 mm
